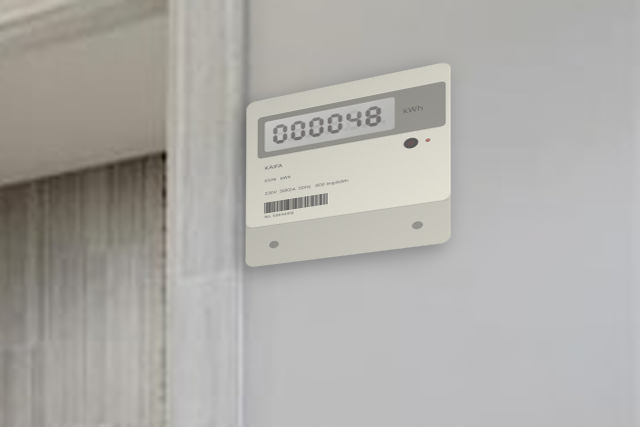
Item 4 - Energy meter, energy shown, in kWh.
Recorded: 48 kWh
